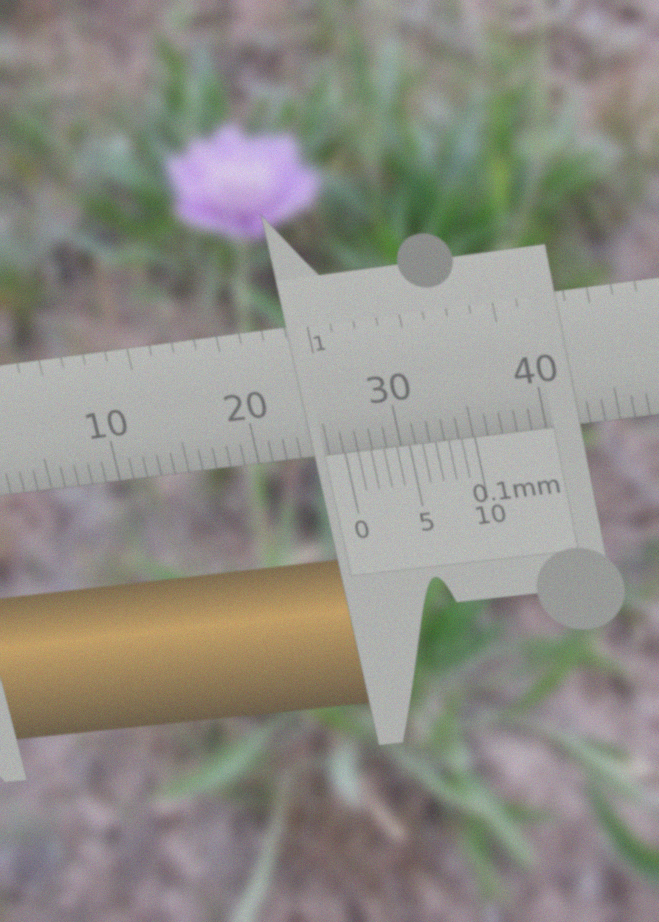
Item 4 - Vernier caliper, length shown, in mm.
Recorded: 26.1 mm
